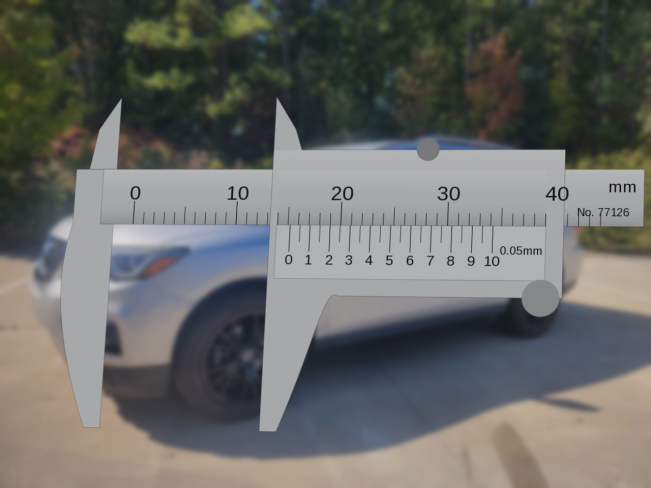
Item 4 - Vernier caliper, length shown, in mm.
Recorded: 15.2 mm
